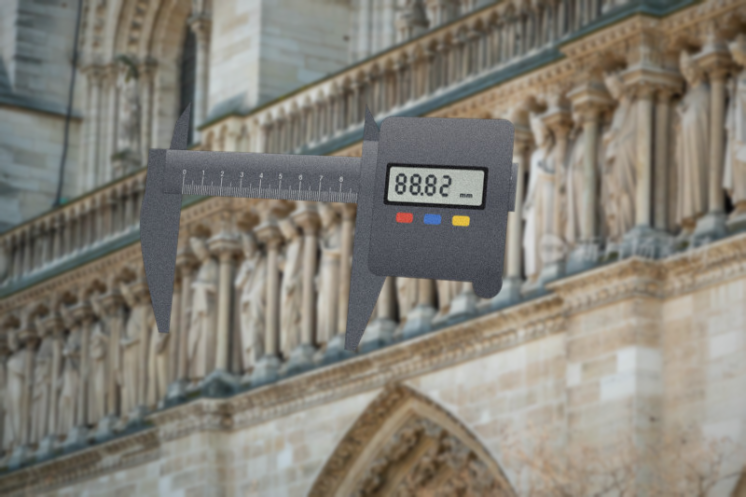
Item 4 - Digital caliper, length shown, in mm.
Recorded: 88.82 mm
